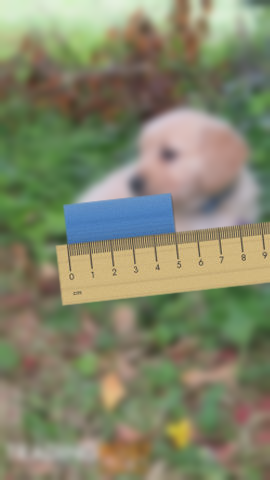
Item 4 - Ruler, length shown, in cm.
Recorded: 5 cm
